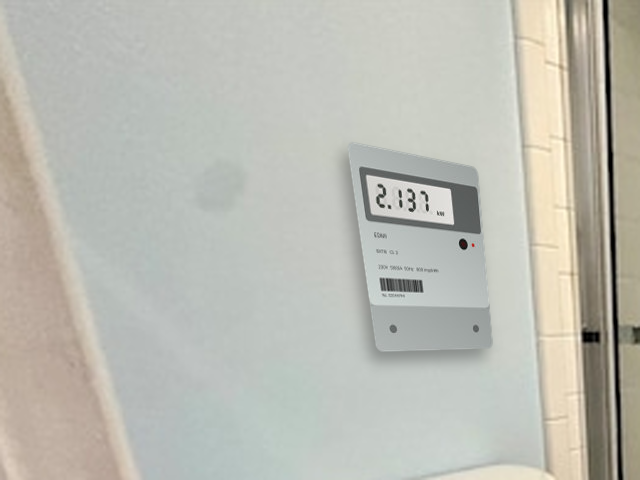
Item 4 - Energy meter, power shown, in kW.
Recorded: 2.137 kW
